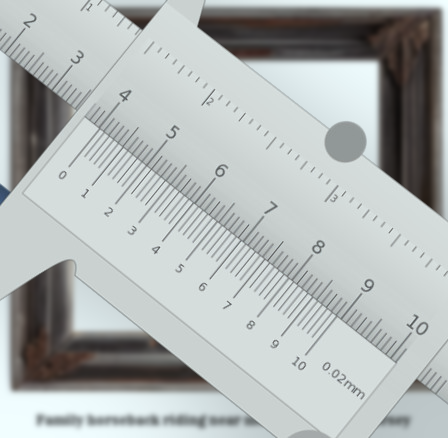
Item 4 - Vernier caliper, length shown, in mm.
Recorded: 40.2 mm
